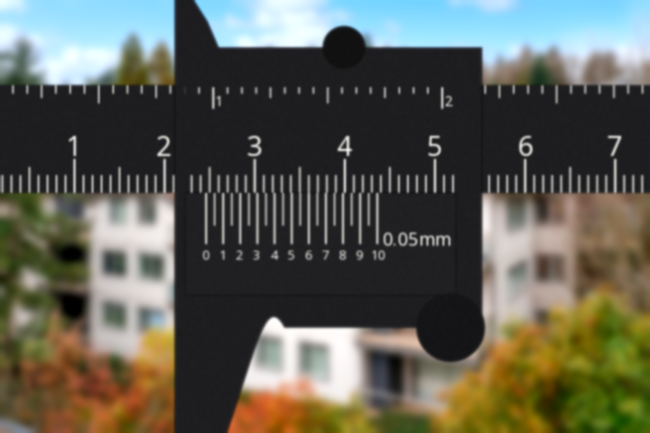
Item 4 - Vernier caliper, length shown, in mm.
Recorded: 24.6 mm
